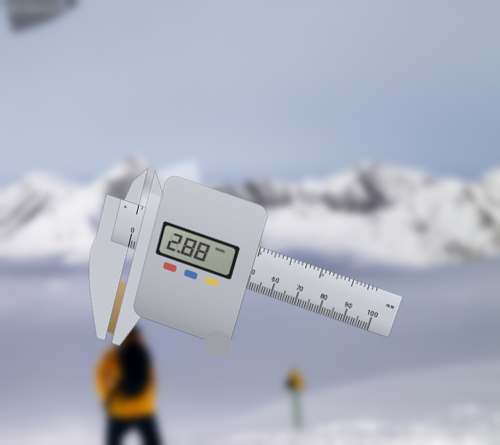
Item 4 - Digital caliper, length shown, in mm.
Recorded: 2.88 mm
